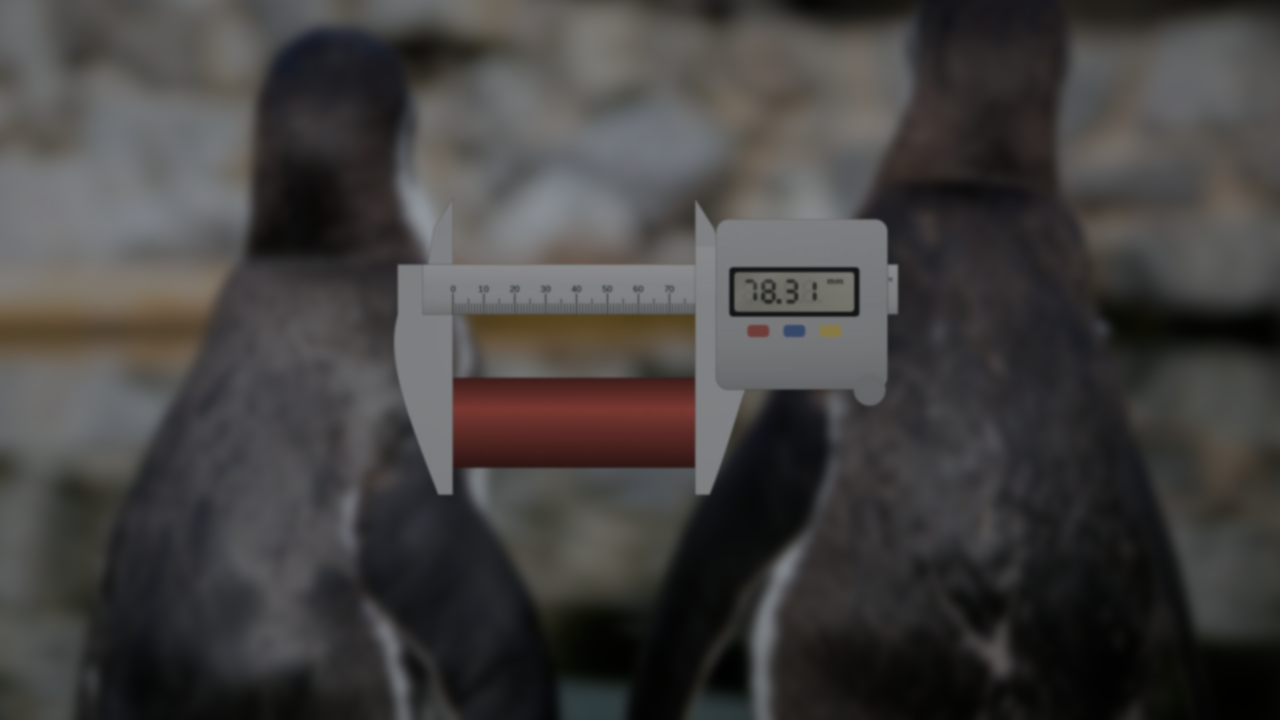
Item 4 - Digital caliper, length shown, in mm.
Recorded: 78.31 mm
